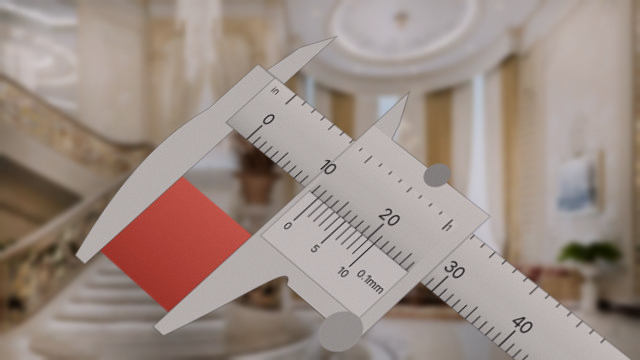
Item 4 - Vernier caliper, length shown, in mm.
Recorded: 12.0 mm
